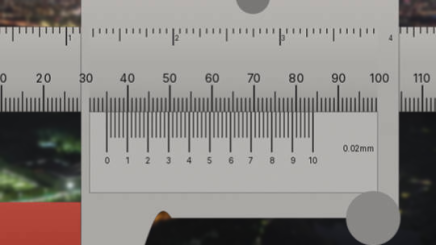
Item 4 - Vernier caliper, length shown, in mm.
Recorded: 35.0 mm
